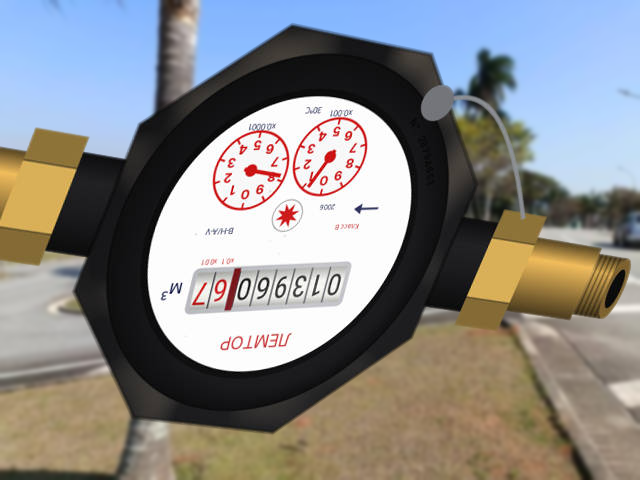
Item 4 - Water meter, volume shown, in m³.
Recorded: 13960.6707 m³
